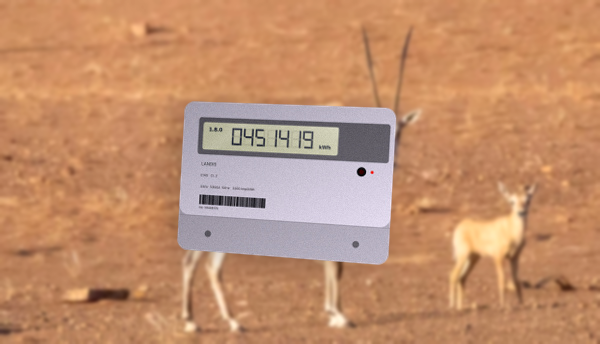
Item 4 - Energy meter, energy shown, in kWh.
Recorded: 451419 kWh
